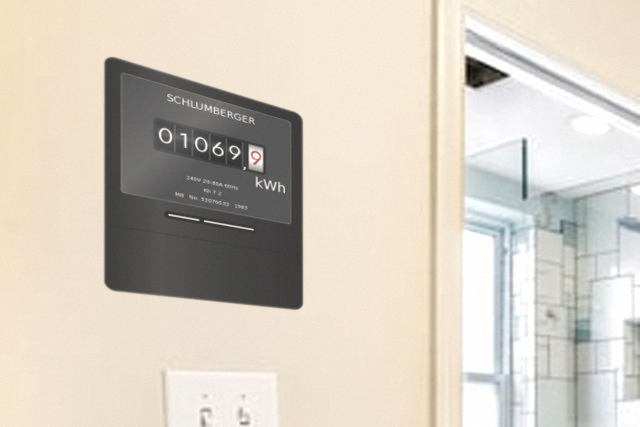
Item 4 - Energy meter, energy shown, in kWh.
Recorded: 1069.9 kWh
